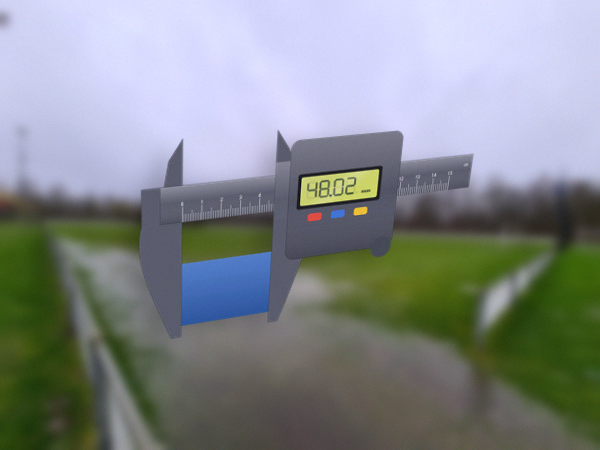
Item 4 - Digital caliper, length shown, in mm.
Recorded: 48.02 mm
